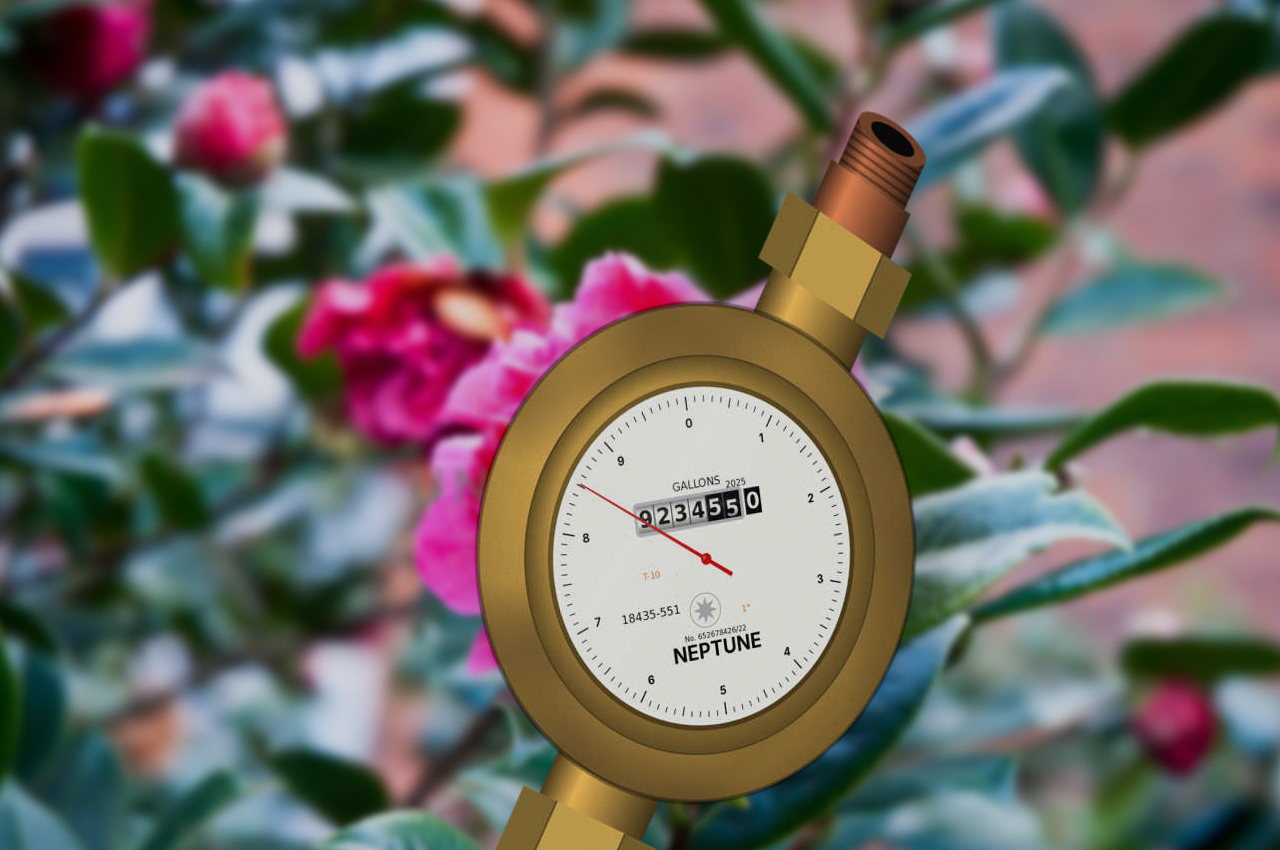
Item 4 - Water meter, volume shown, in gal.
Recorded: 9234548.5 gal
